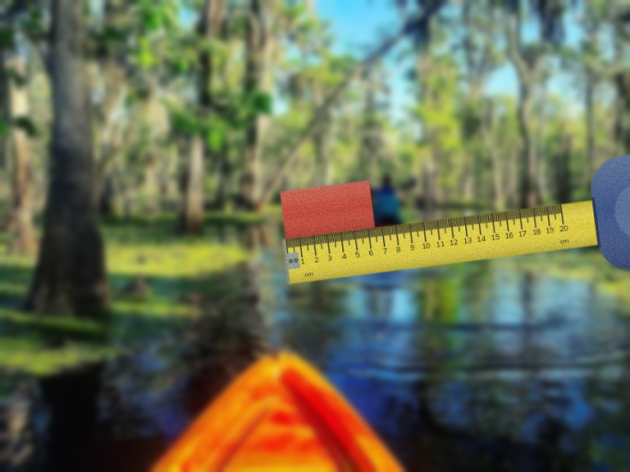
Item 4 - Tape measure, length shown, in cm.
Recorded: 6.5 cm
